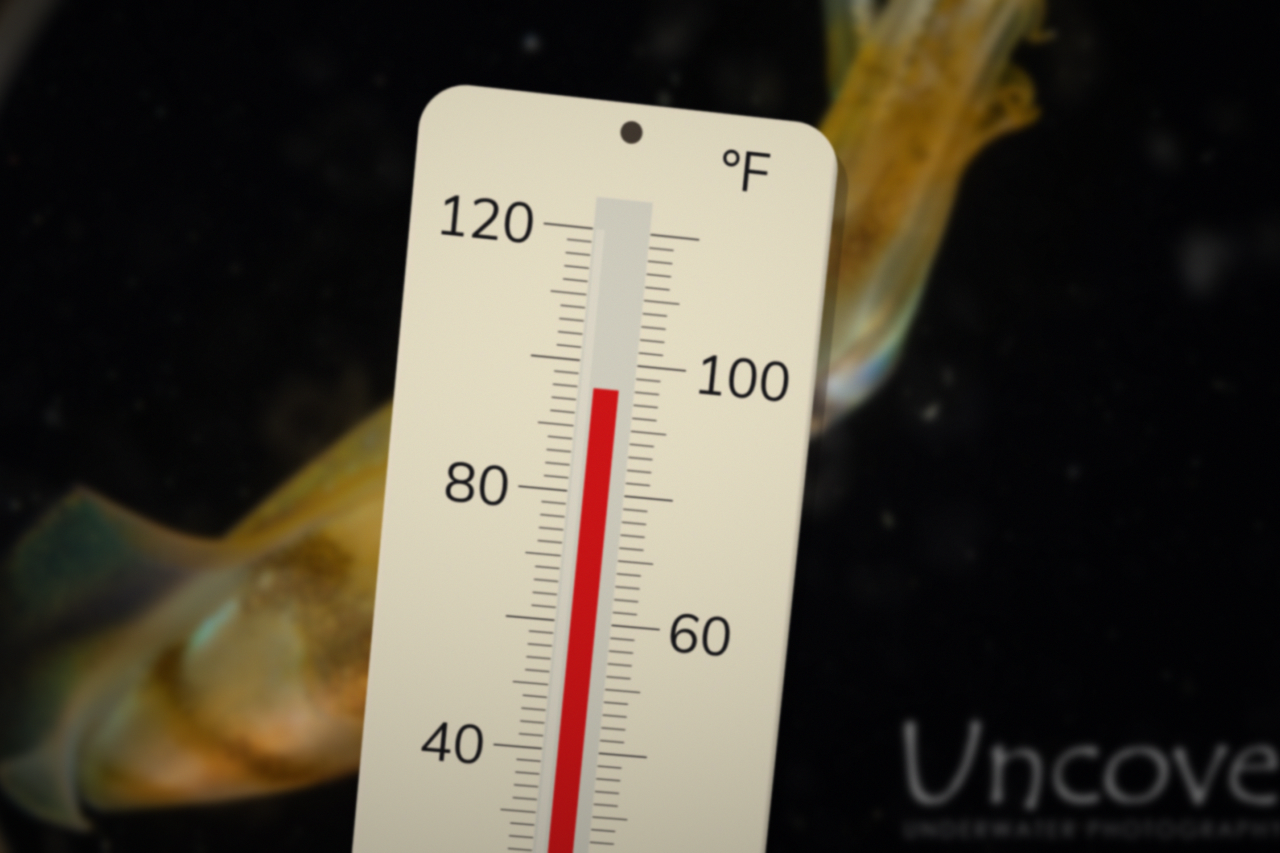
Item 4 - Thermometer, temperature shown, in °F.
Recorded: 96 °F
